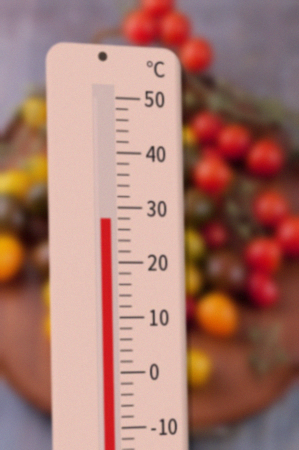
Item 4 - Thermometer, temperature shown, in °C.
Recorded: 28 °C
